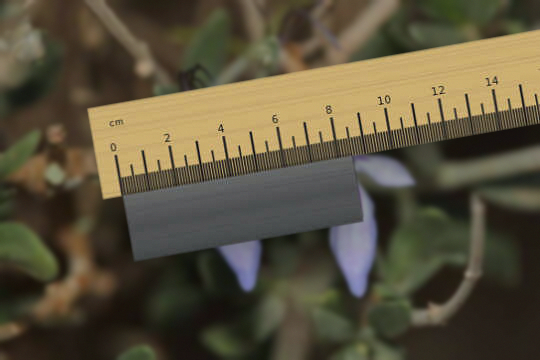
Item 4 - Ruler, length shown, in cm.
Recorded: 8.5 cm
